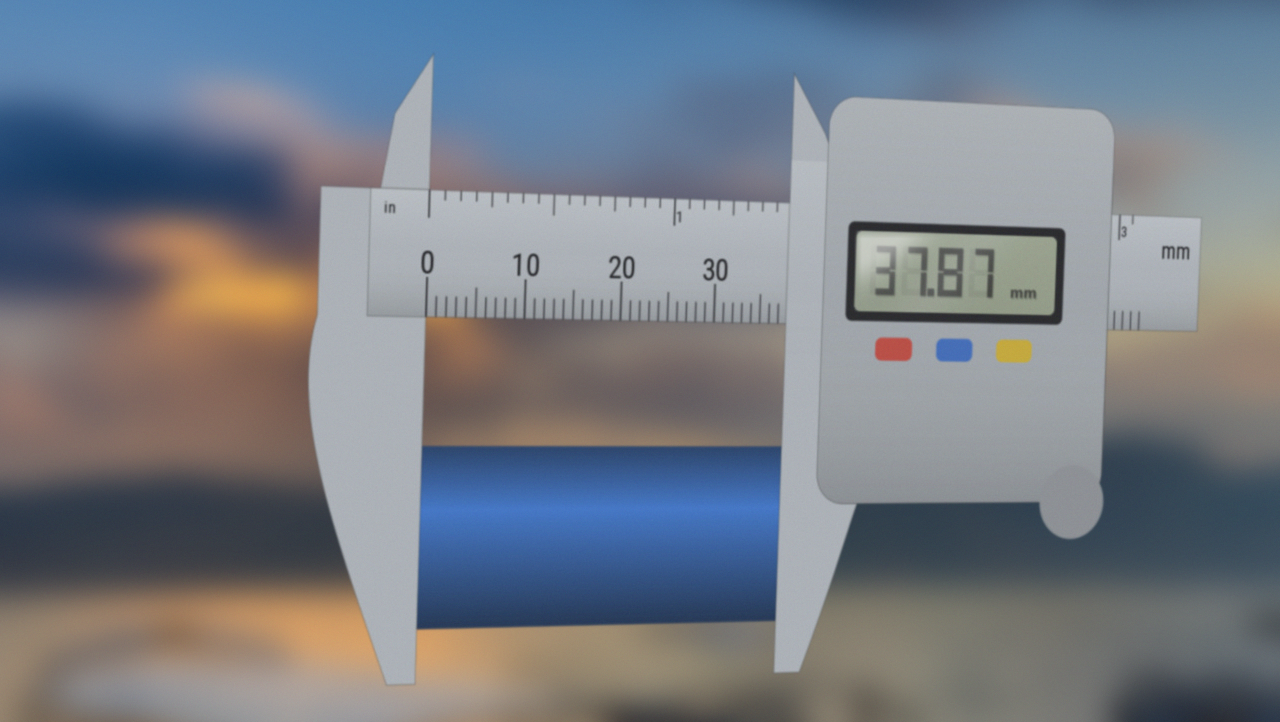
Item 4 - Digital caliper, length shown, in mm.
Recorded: 37.87 mm
